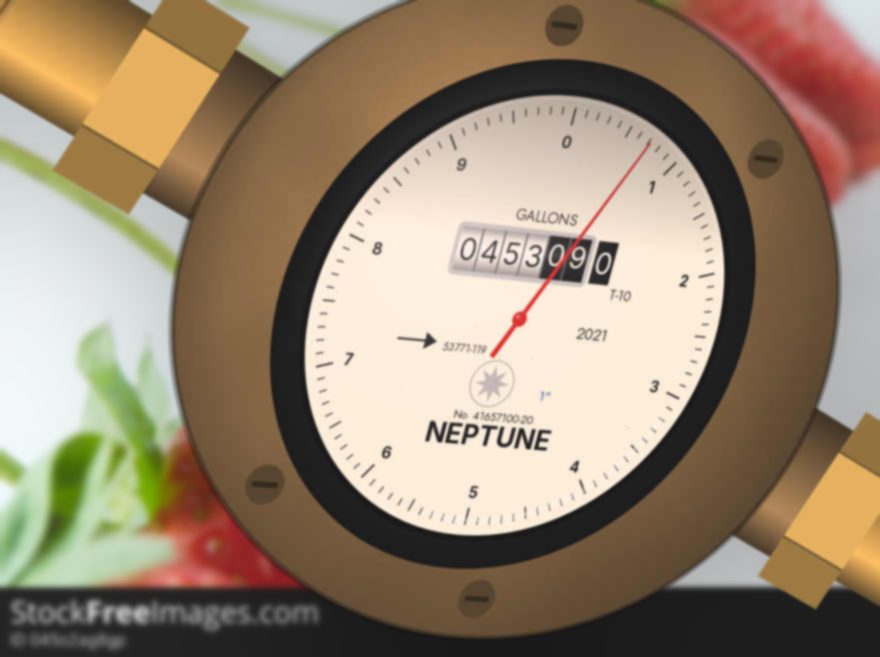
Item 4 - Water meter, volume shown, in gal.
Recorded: 453090.7 gal
